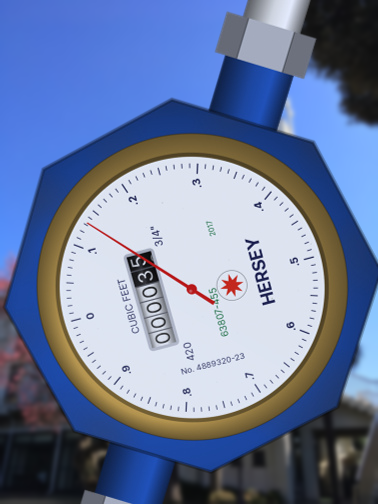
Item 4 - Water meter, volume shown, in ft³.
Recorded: 35.13 ft³
